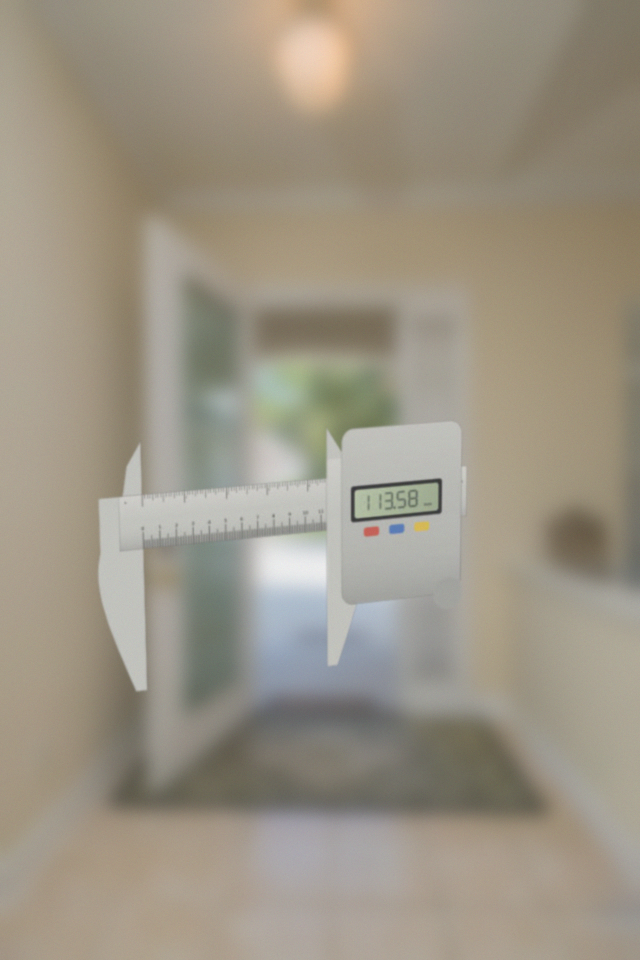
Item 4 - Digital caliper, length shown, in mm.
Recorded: 113.58 mm
